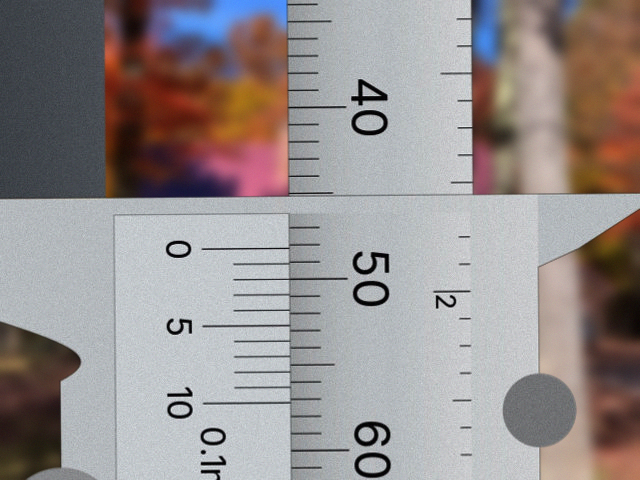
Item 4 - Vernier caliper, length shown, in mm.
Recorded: 48.2 mm
